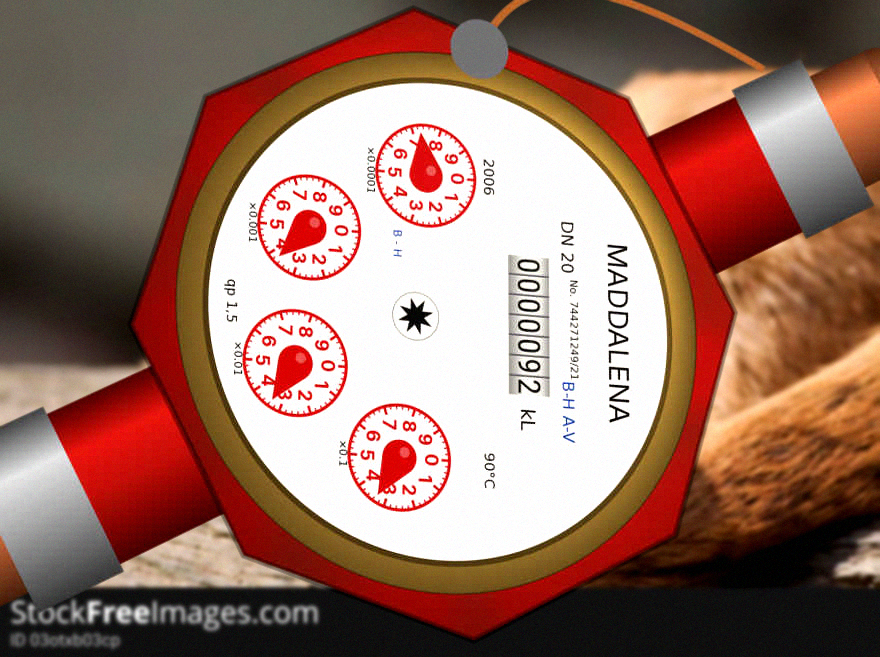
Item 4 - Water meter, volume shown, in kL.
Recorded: 92.3337 kL
